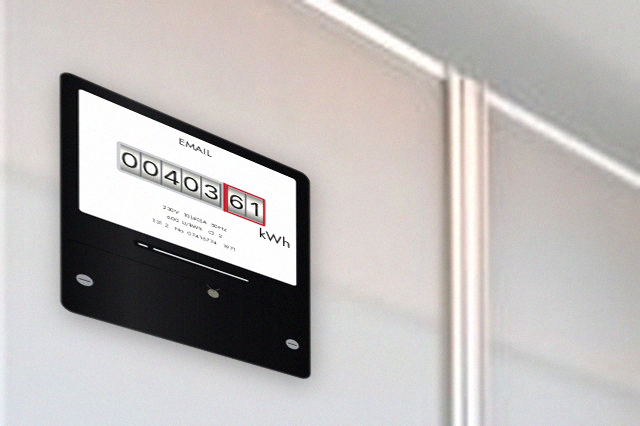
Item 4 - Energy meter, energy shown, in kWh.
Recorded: 403.61 kWh
